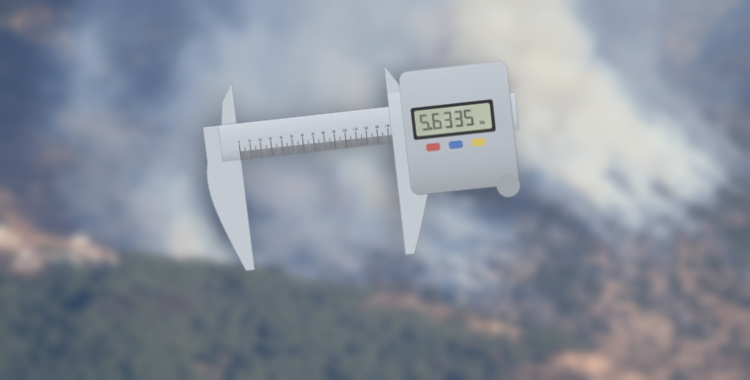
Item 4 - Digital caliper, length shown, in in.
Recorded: 5.6335 in
